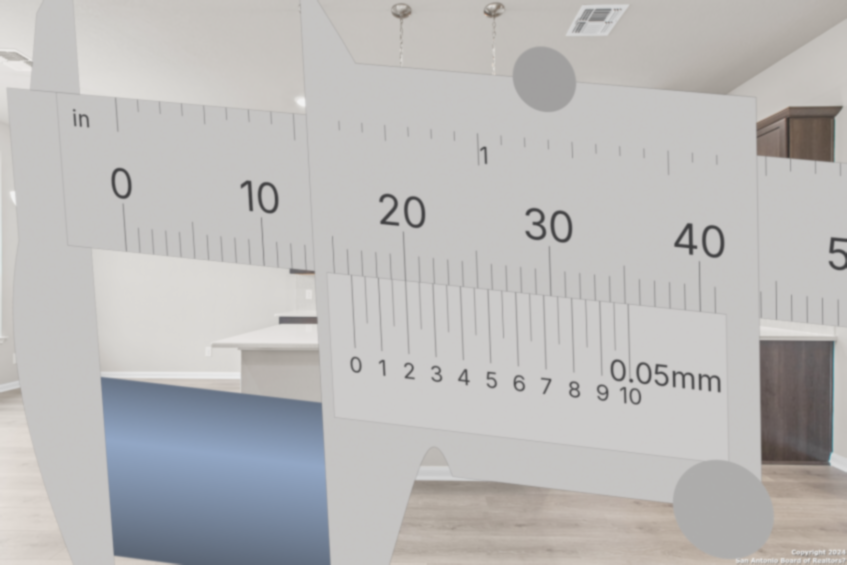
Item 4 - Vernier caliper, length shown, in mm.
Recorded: 16.2 mm
